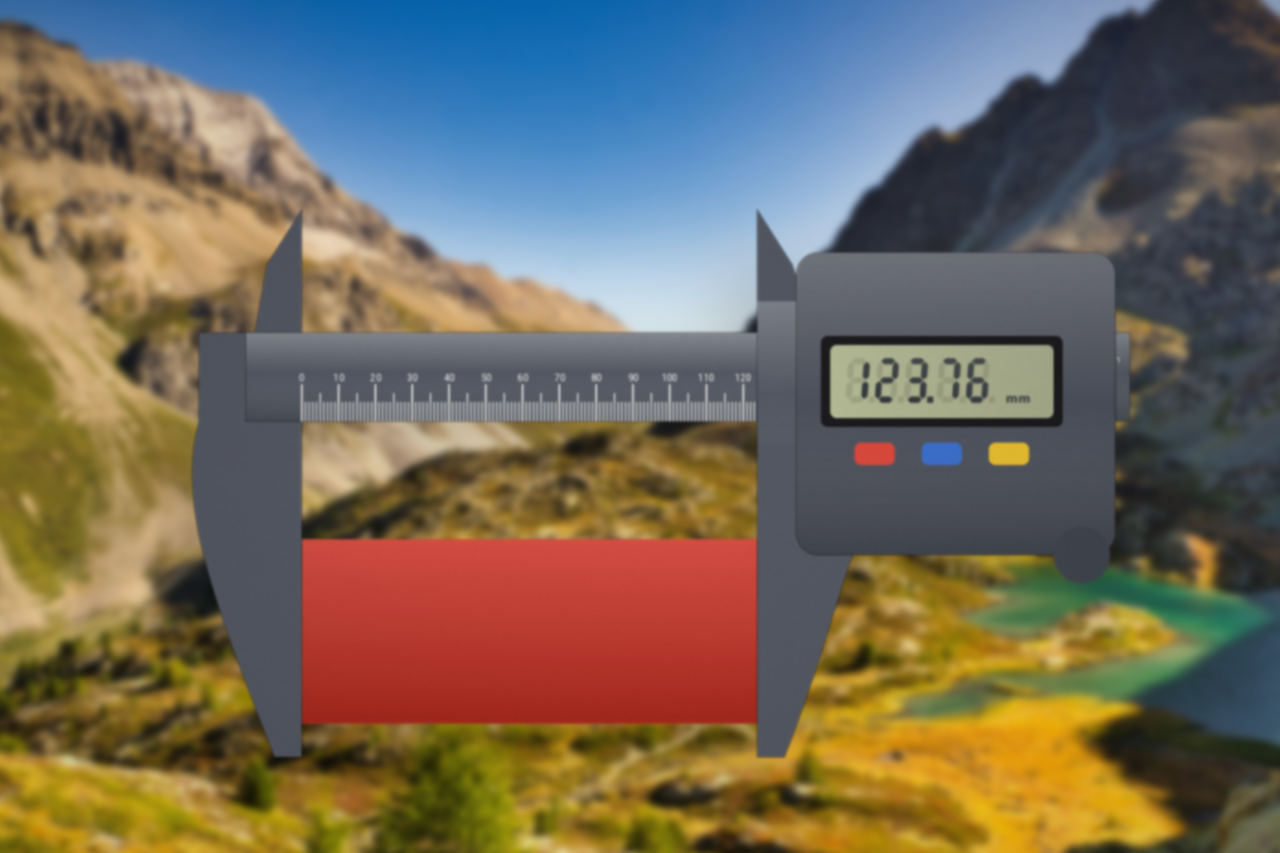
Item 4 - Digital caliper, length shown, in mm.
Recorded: 123.76 mm
